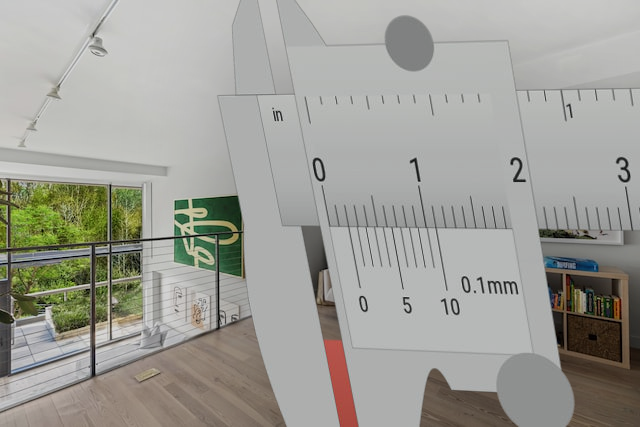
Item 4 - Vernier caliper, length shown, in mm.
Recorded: 2.0 mm
